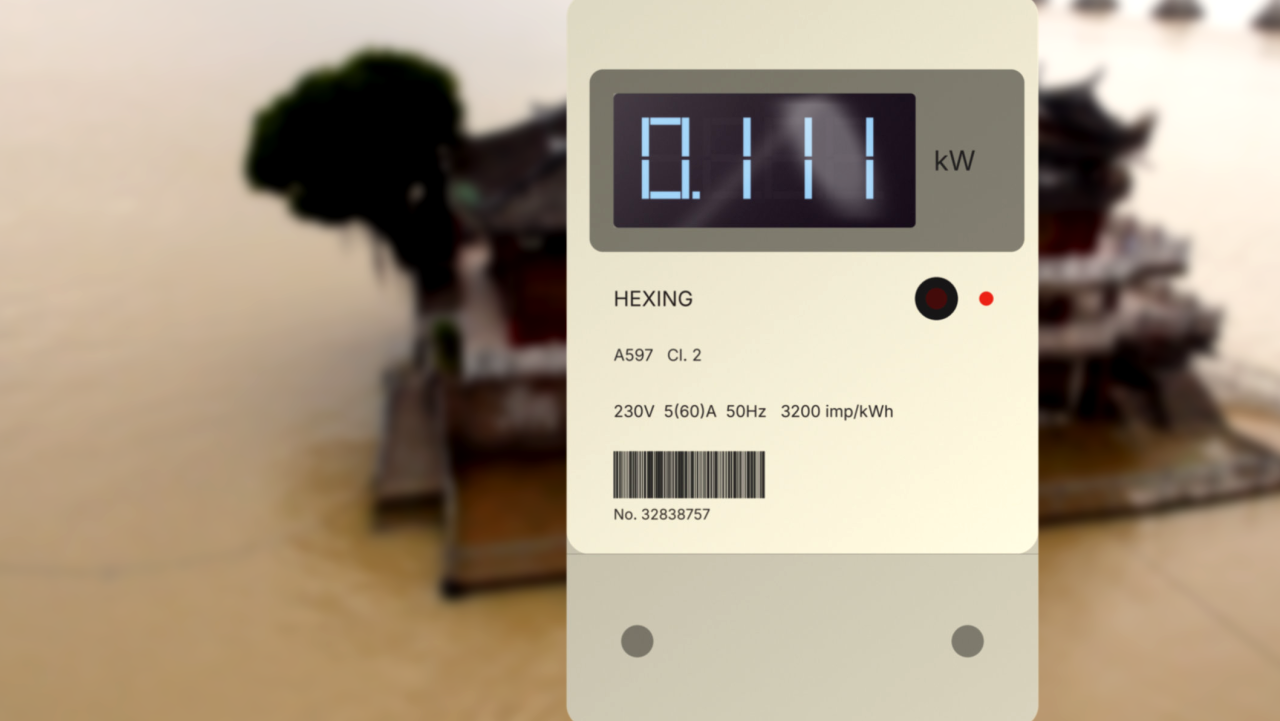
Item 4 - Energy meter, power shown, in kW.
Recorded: 0.111 kW
